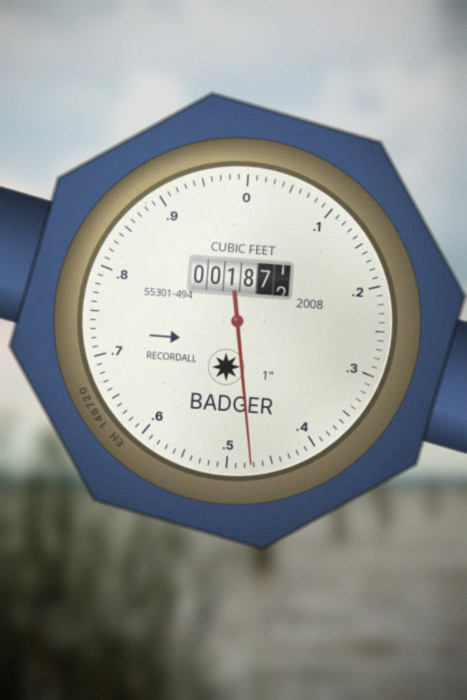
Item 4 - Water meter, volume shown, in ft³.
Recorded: 1871.47 ft³
